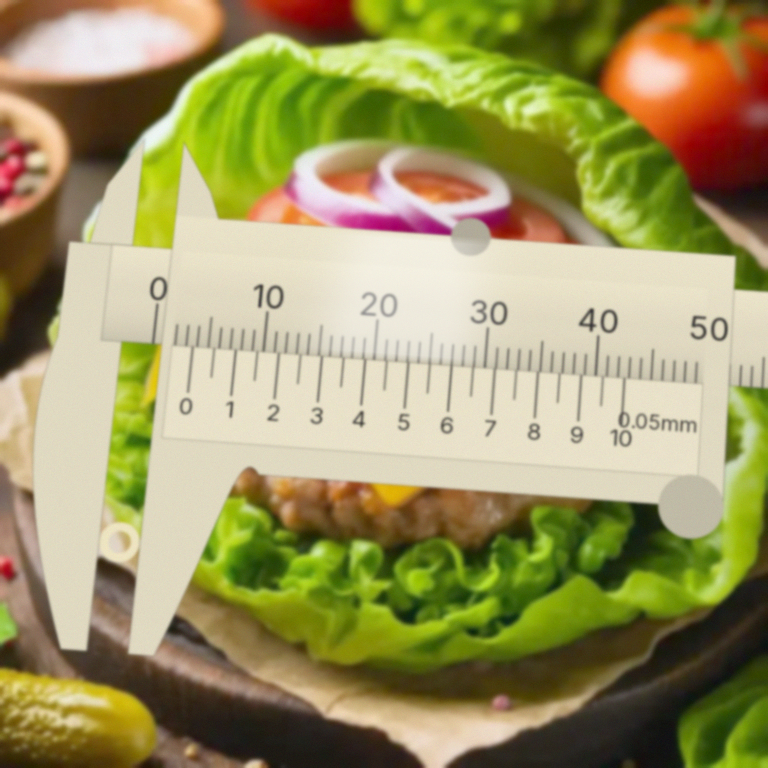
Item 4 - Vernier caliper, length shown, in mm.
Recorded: 3.6 mm
